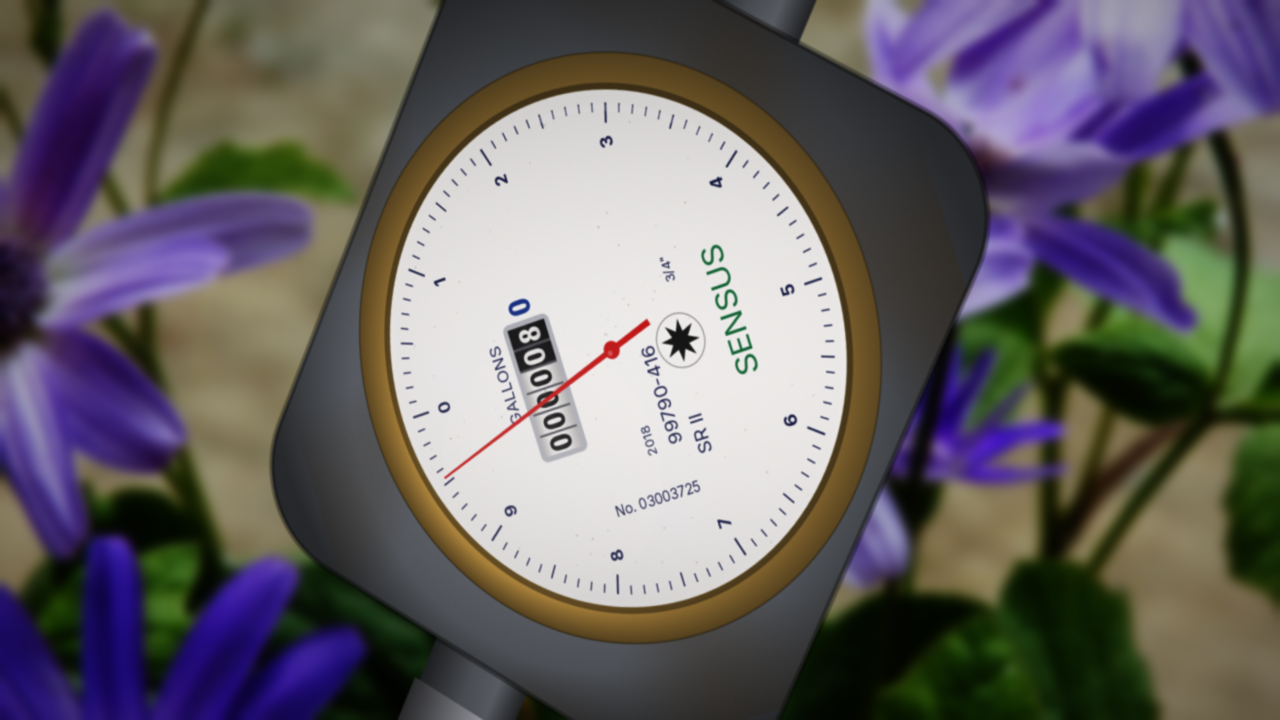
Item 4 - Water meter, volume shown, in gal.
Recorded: 79.5 gal
